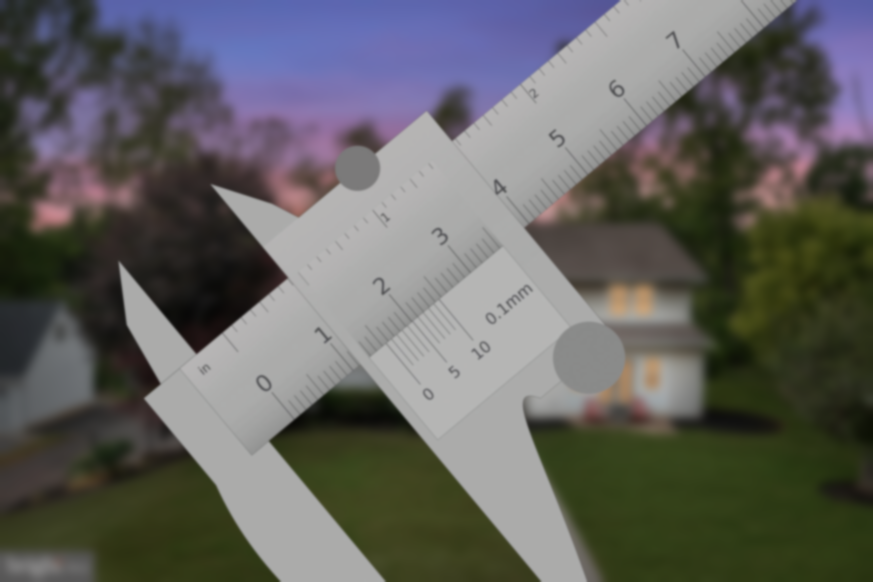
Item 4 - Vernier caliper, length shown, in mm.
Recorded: 15.6 mm
